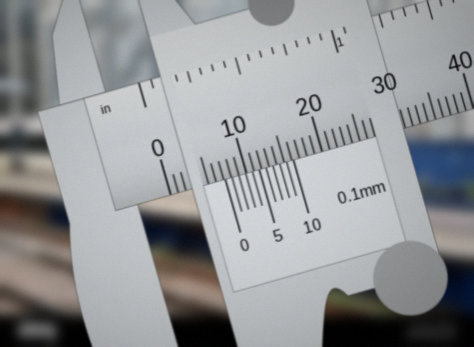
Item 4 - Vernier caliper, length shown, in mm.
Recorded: 7.2 mm
